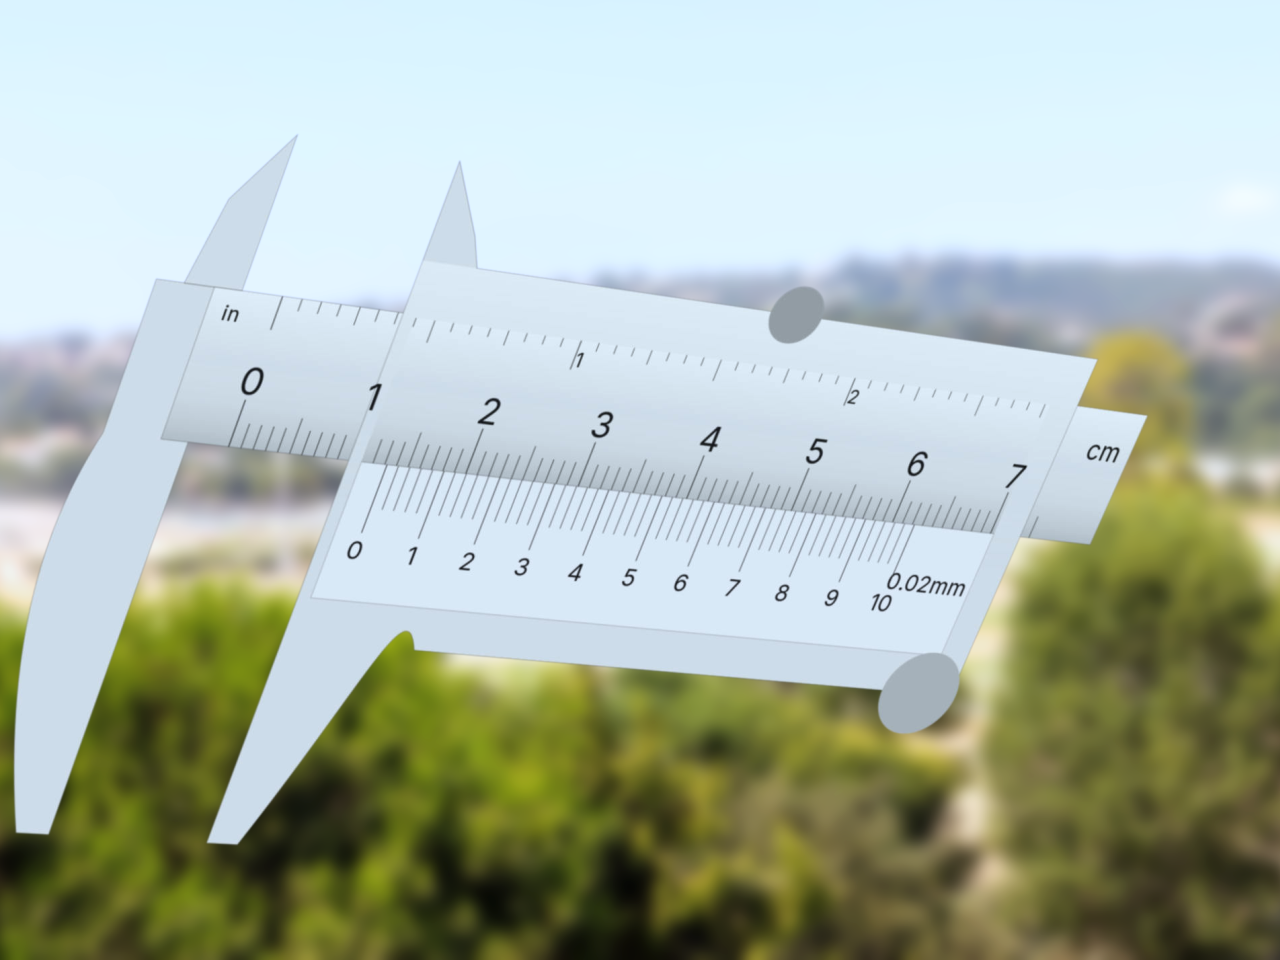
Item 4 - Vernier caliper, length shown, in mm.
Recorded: 13.2 mm
